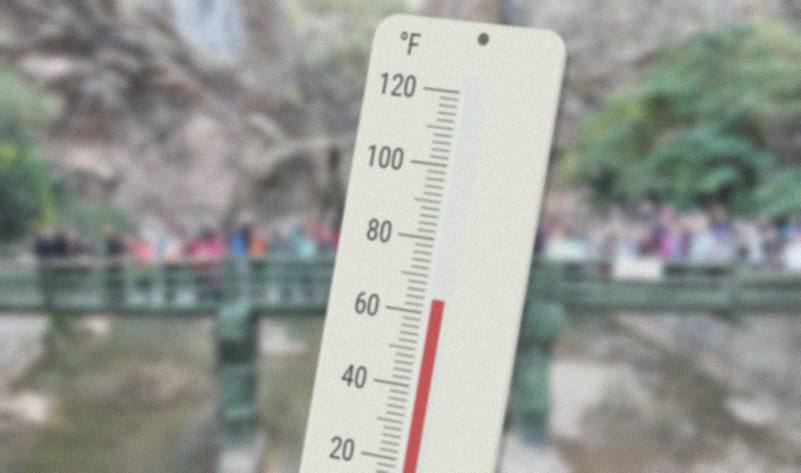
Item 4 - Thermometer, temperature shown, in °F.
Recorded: 64 °F
